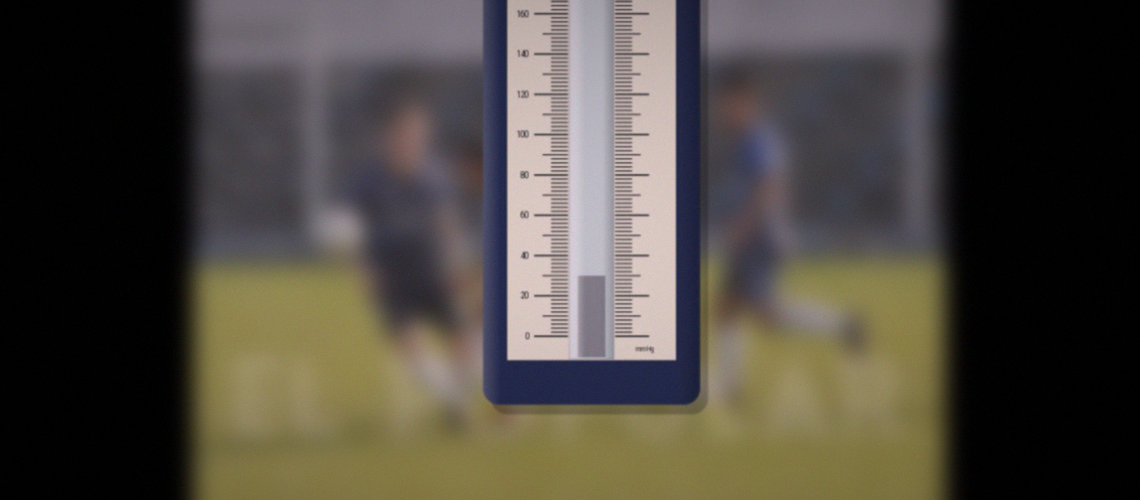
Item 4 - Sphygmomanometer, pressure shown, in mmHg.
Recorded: 30 mmHg
